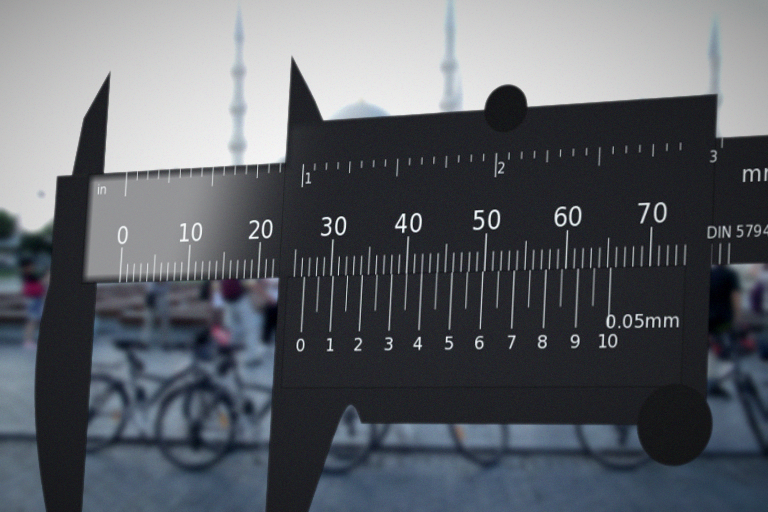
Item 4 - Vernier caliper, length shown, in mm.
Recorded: 26.4 mm
